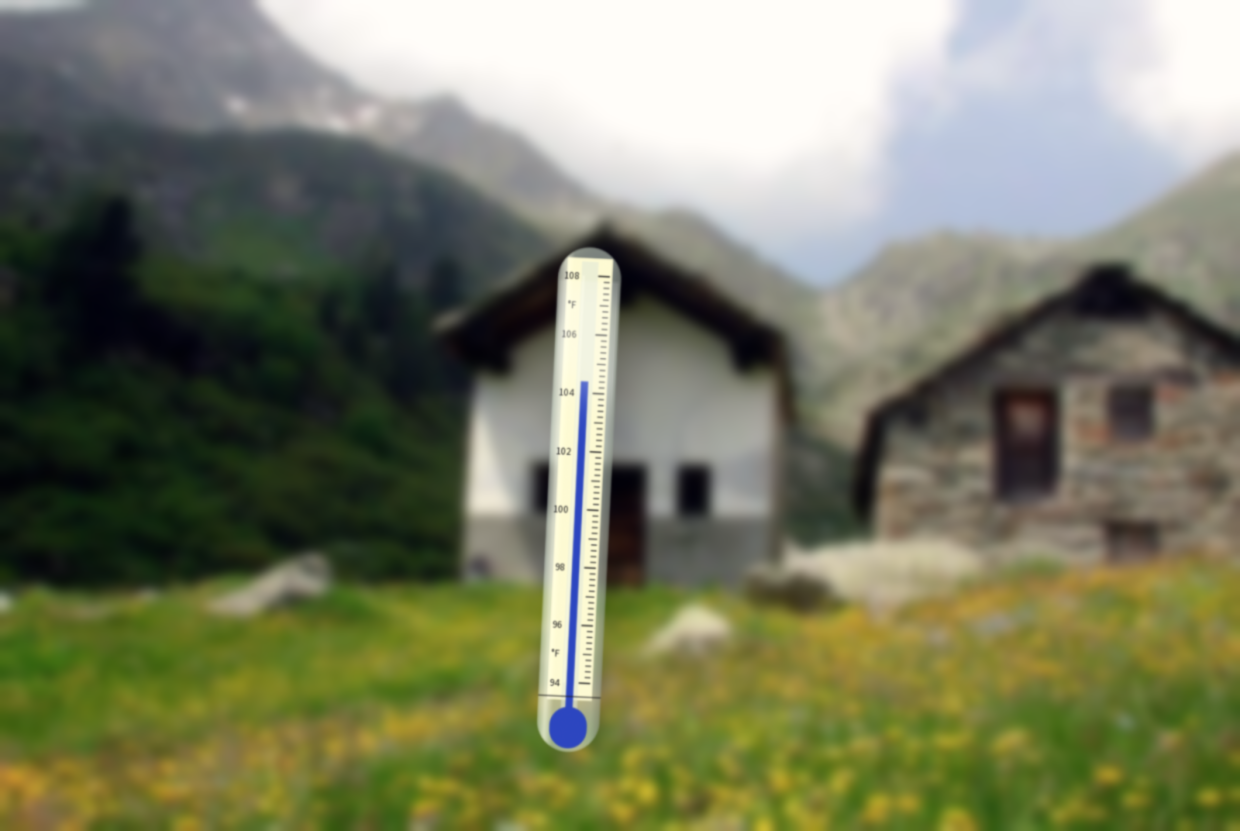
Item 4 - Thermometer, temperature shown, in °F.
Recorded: 104.4 °F
